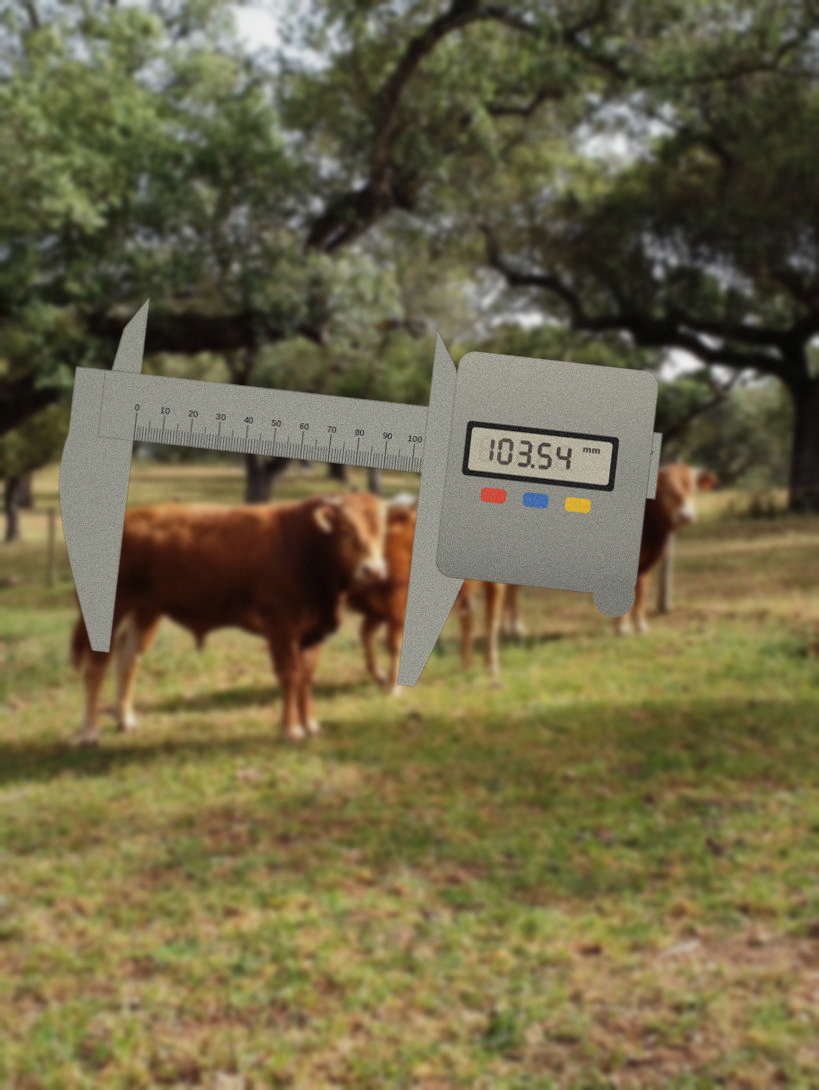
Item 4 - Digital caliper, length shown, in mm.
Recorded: 103.54 mm
